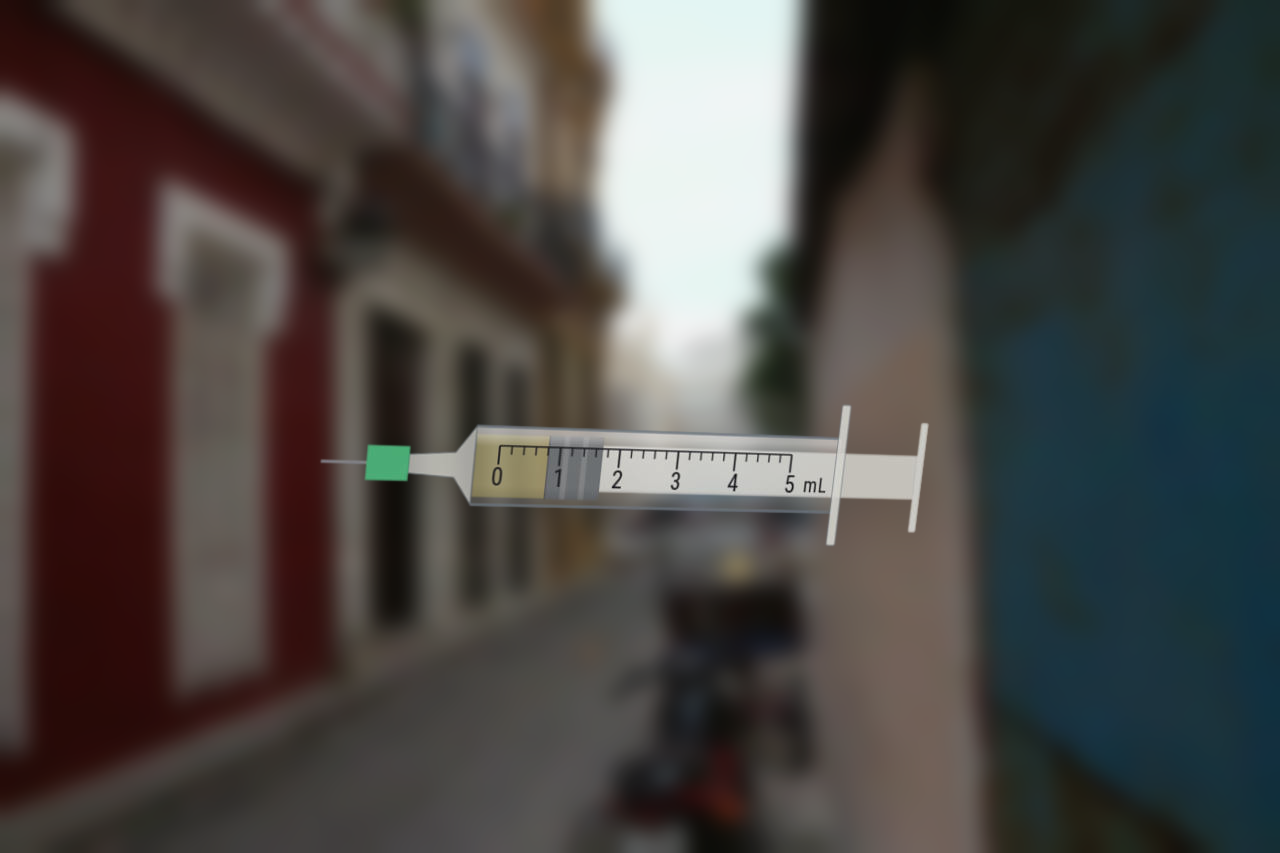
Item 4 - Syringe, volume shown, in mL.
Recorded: 0.8 mL
